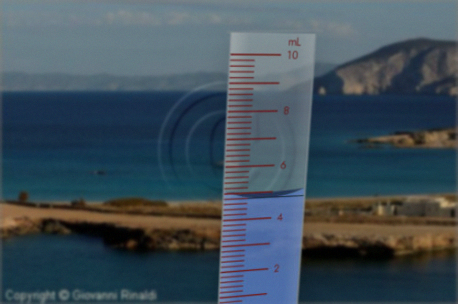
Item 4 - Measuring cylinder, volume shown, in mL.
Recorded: 4.8 mL
